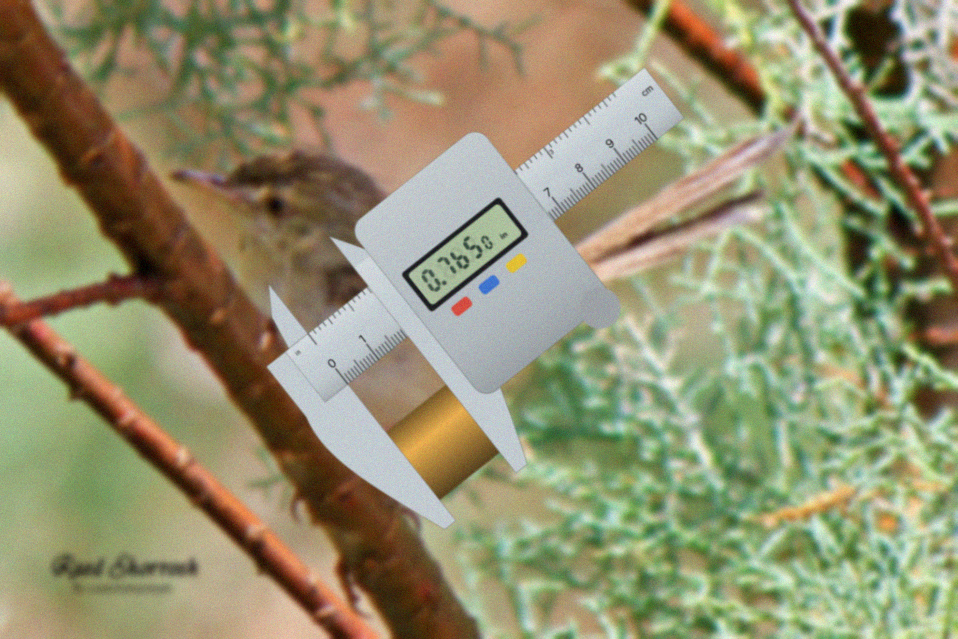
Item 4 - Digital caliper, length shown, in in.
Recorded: 0.7650 in
